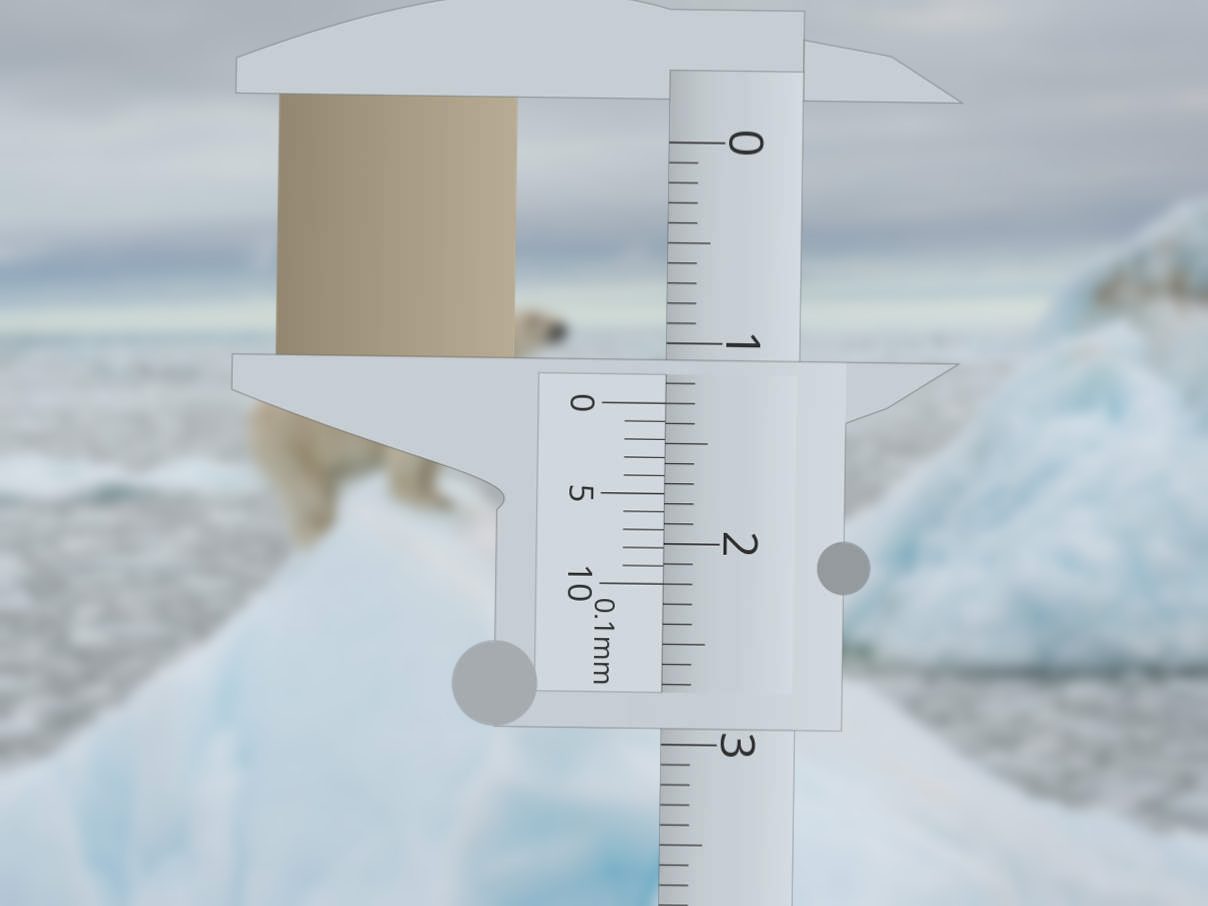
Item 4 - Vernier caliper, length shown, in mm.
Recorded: 13.0 mm
